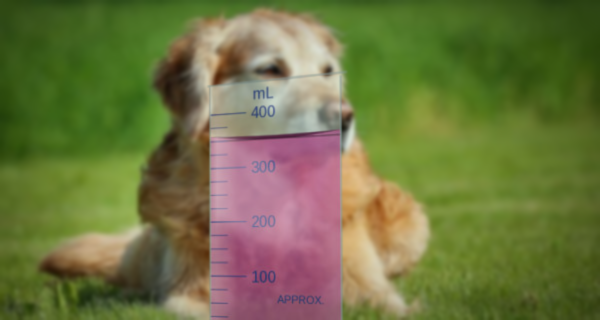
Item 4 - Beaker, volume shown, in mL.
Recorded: 350 mL
